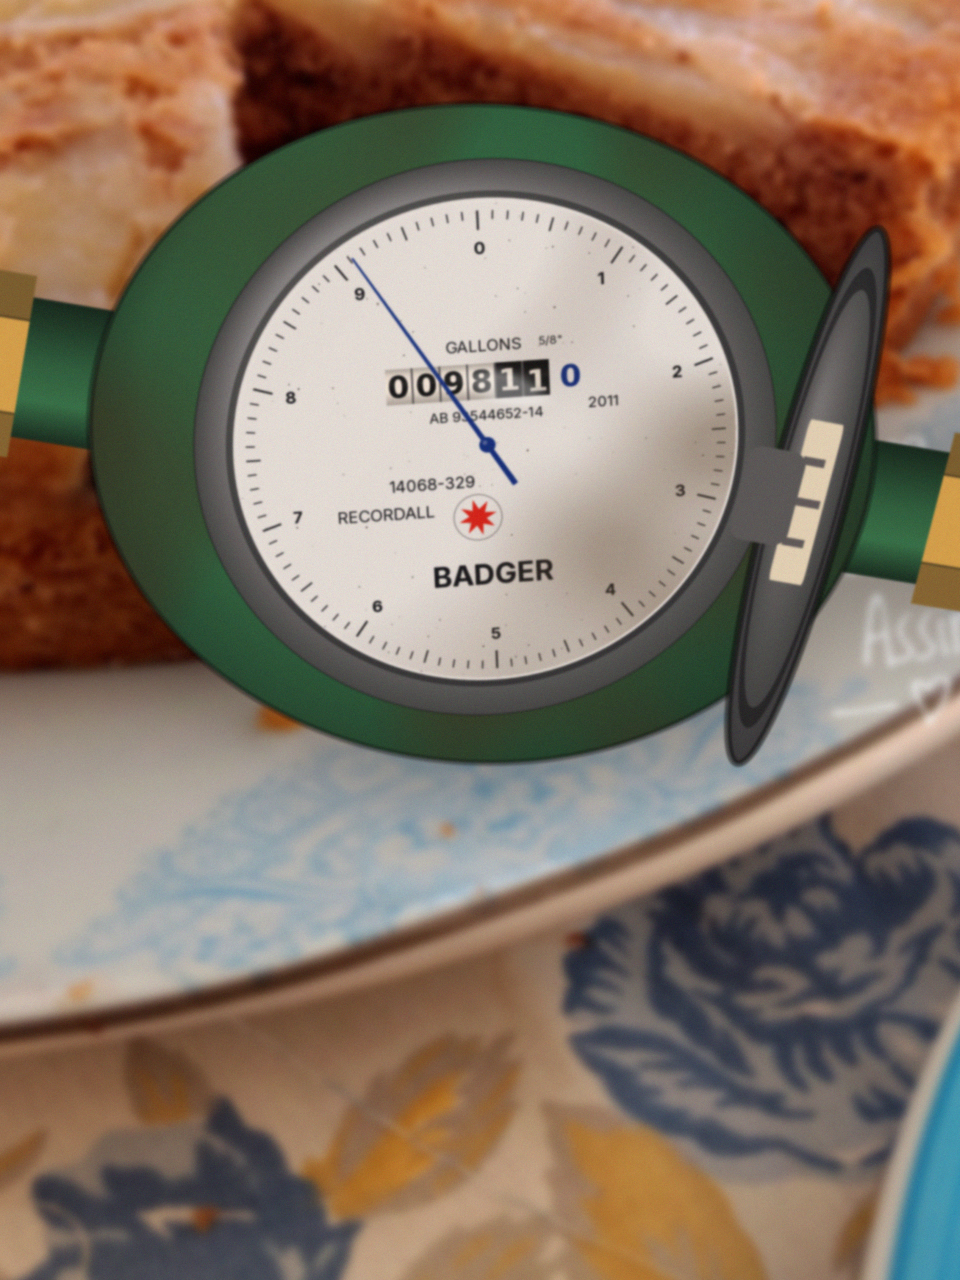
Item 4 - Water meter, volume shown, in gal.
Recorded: 98109.1 gal
